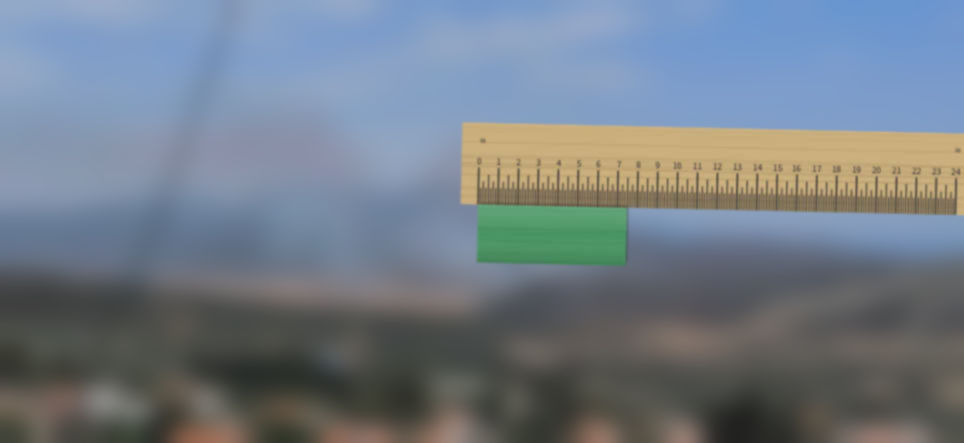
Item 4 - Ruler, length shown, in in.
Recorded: 7.5 in
